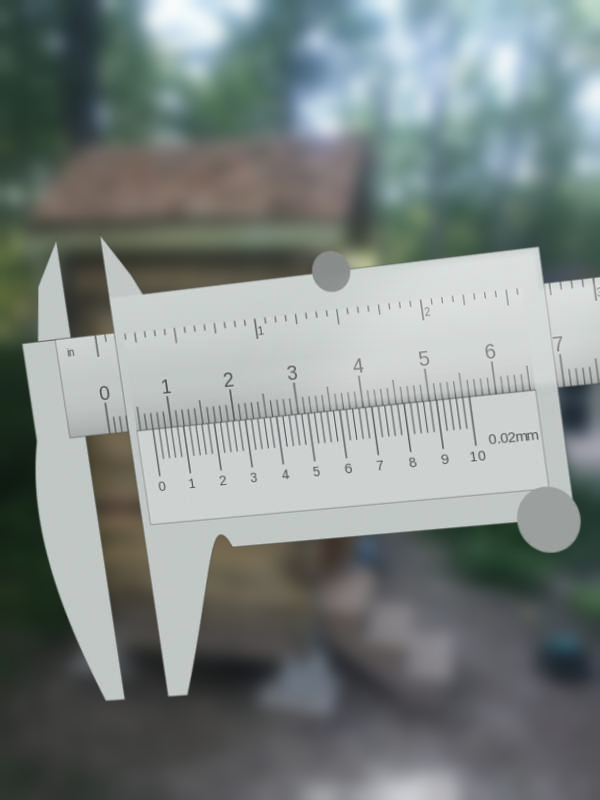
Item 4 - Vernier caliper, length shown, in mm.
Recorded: 7.0 mm
